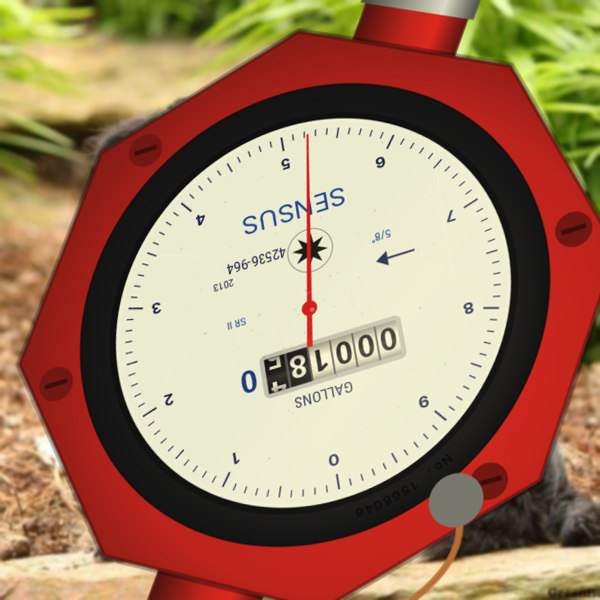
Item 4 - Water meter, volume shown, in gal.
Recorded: 1845.2 gal
